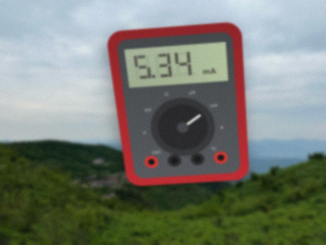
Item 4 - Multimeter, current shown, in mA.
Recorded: 5.34 mA
